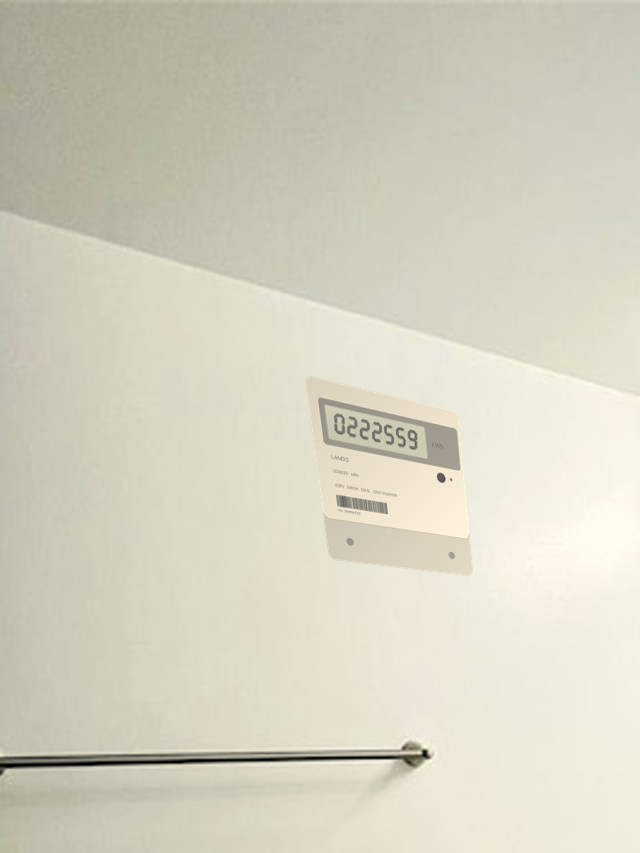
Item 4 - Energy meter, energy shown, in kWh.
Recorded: 222559 kWh
